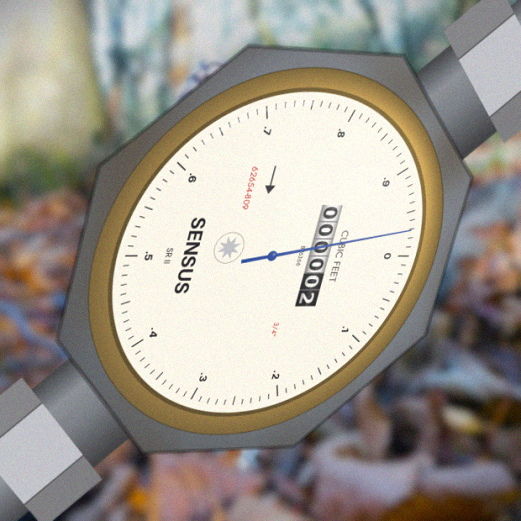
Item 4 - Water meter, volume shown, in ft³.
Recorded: 1.97 ft³
